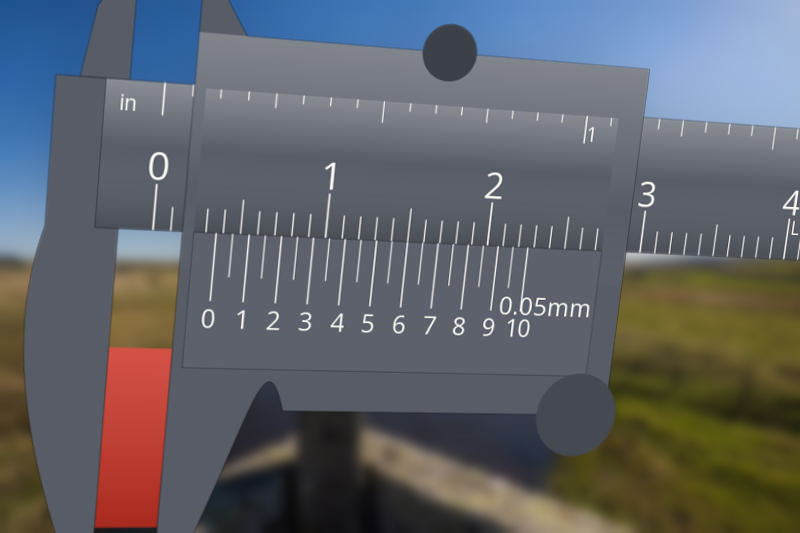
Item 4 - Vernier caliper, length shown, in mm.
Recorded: 3.6 mm
